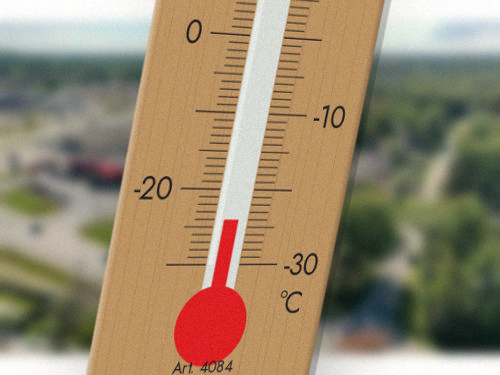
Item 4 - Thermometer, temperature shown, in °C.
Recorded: -24 °C
